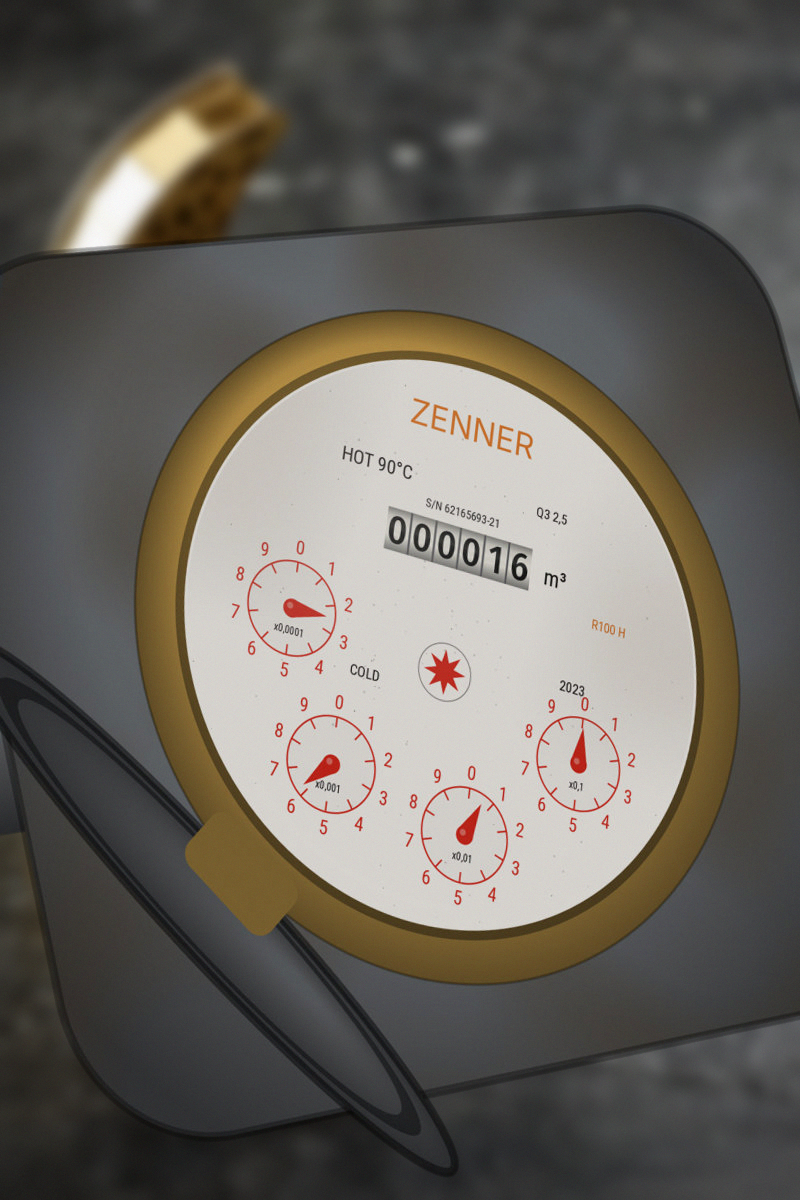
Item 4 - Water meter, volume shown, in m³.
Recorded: 16.0062 m³
